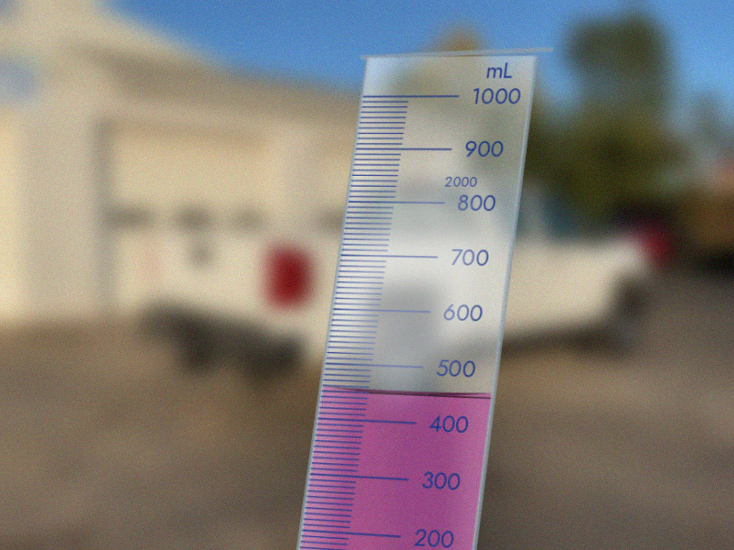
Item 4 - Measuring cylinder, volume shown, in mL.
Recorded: 450 mL
